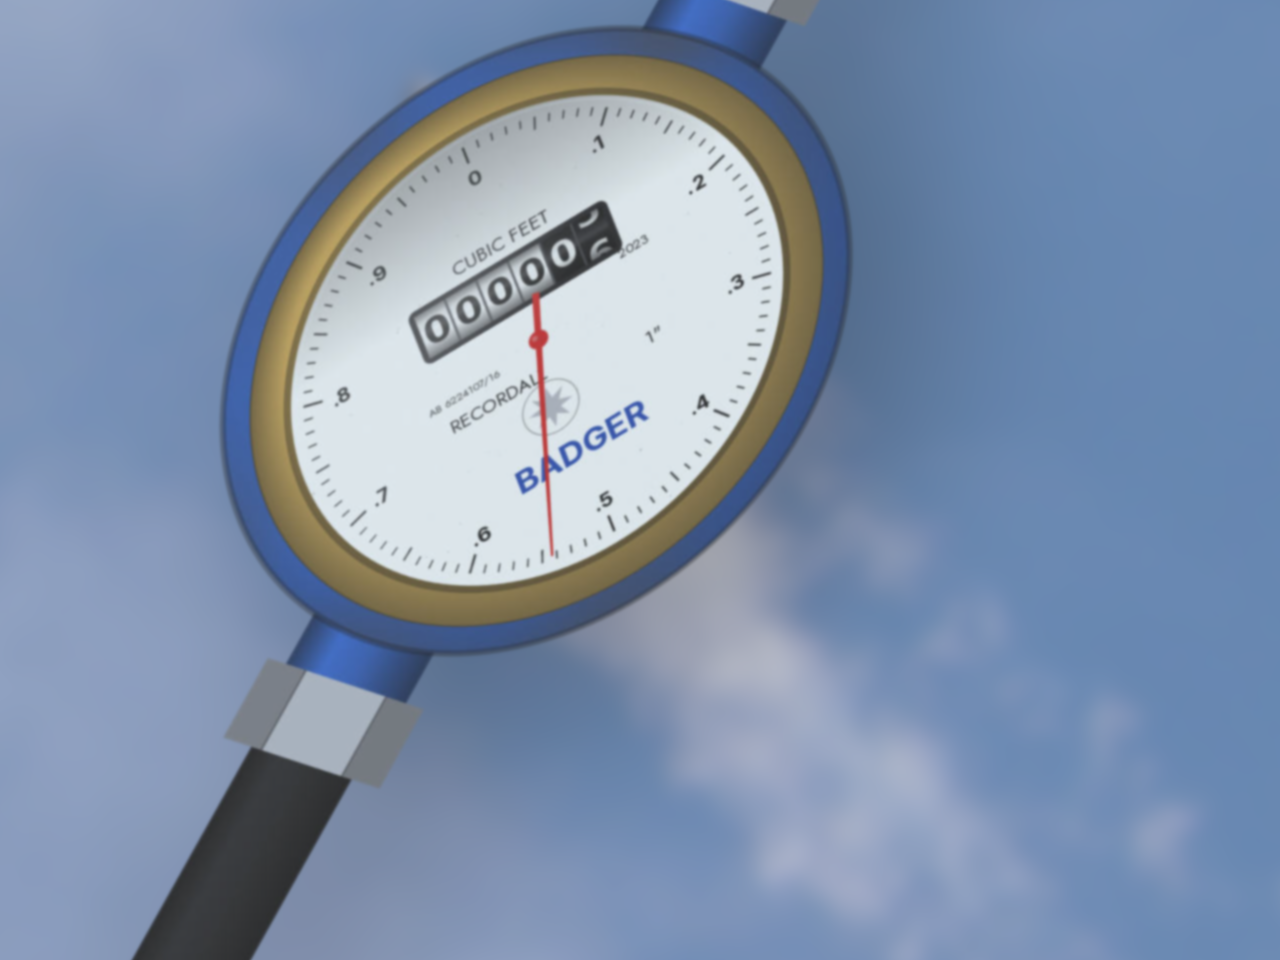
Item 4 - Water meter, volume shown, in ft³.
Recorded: 5.54 ft³
